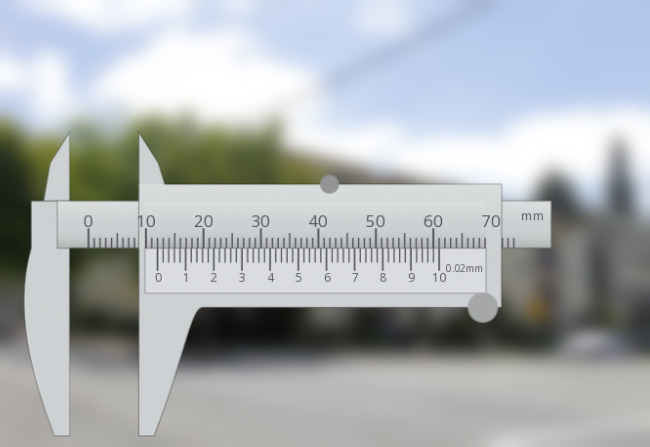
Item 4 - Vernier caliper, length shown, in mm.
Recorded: 12.0 mm
